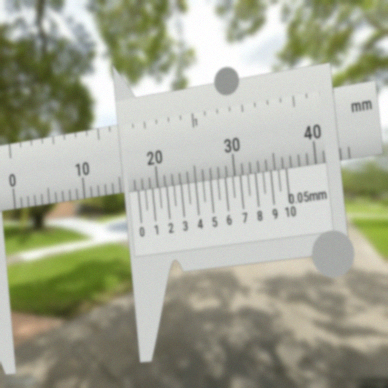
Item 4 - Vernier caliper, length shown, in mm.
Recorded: 17.4 mm
